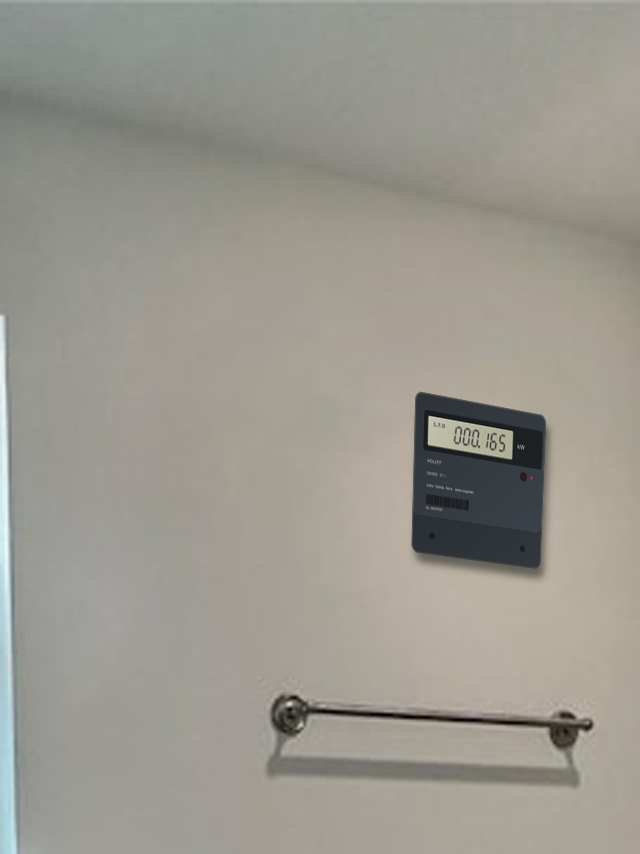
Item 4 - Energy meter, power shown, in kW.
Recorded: 0.165 kW
